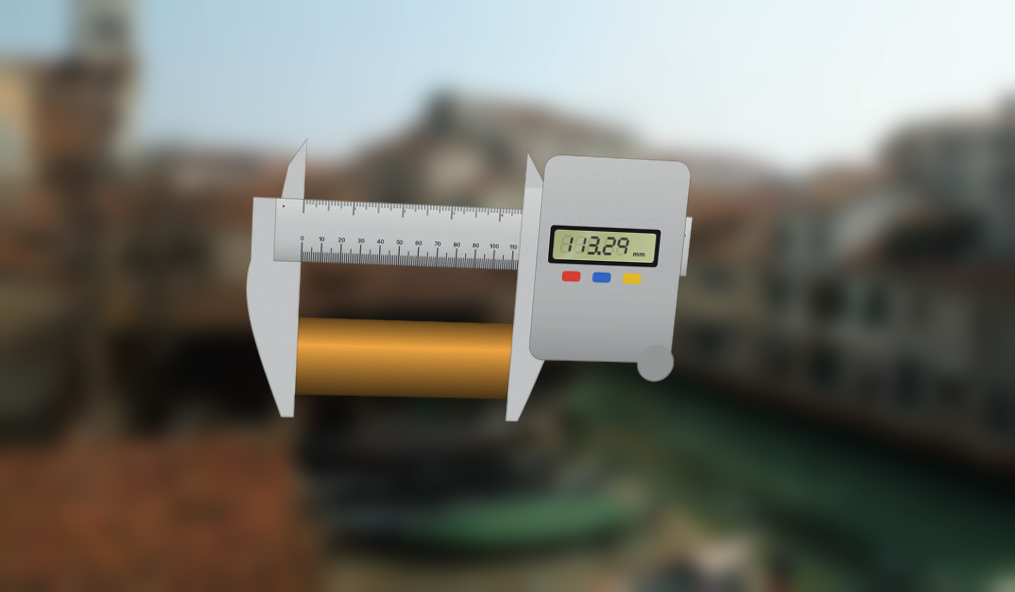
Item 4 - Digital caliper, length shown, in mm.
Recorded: 113.29 mm
